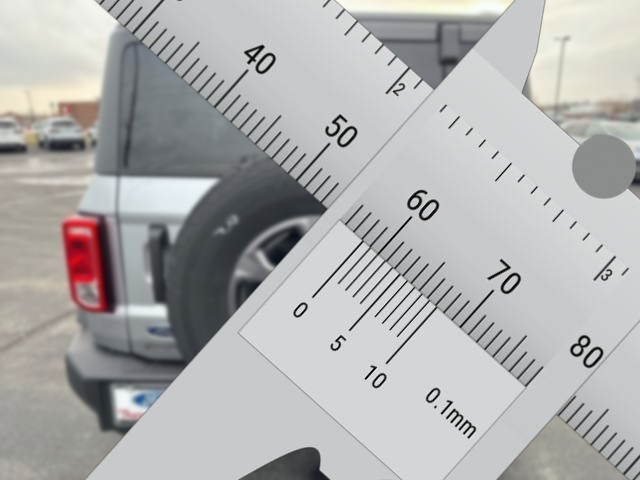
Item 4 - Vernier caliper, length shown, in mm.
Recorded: 58.2 mm
